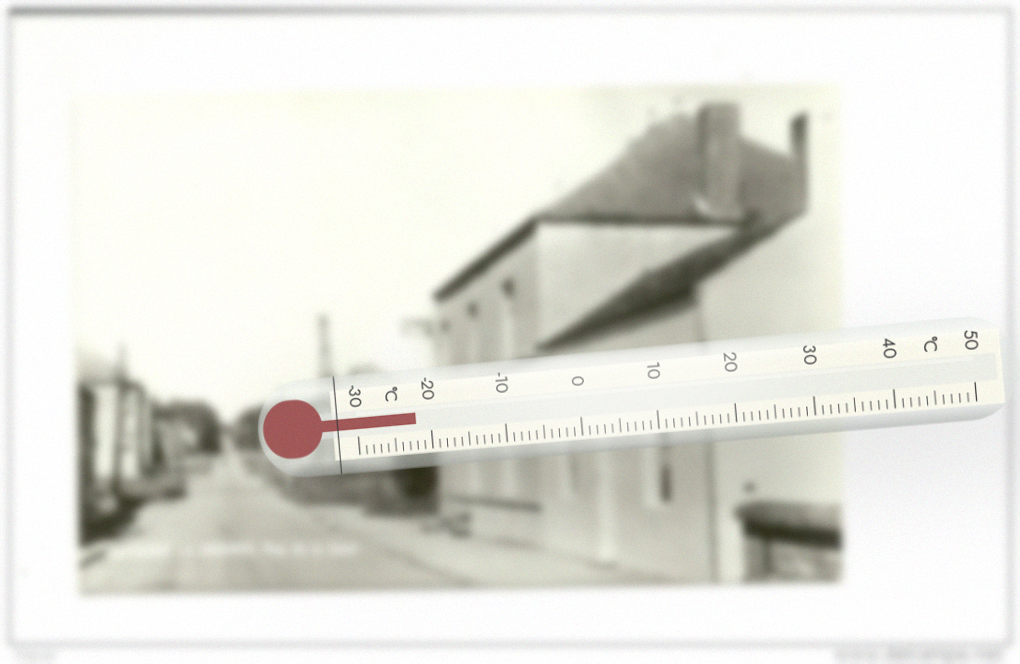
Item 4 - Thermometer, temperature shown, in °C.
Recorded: -22 °C
